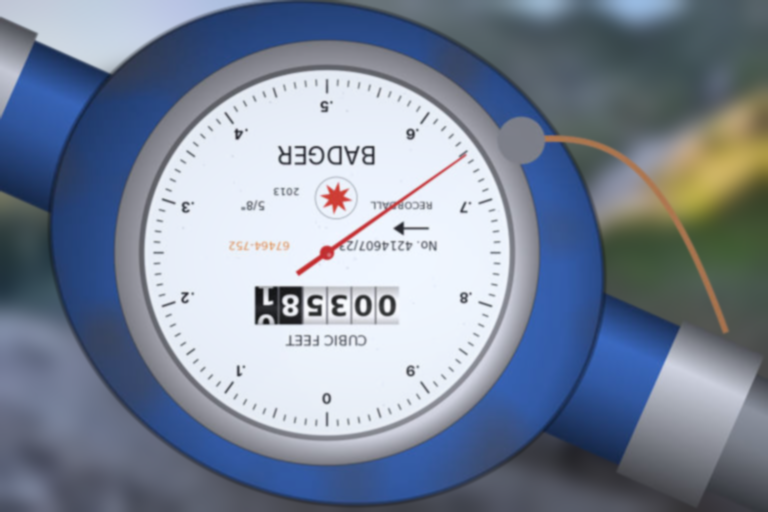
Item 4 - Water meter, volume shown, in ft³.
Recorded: 3580.65 ft³
